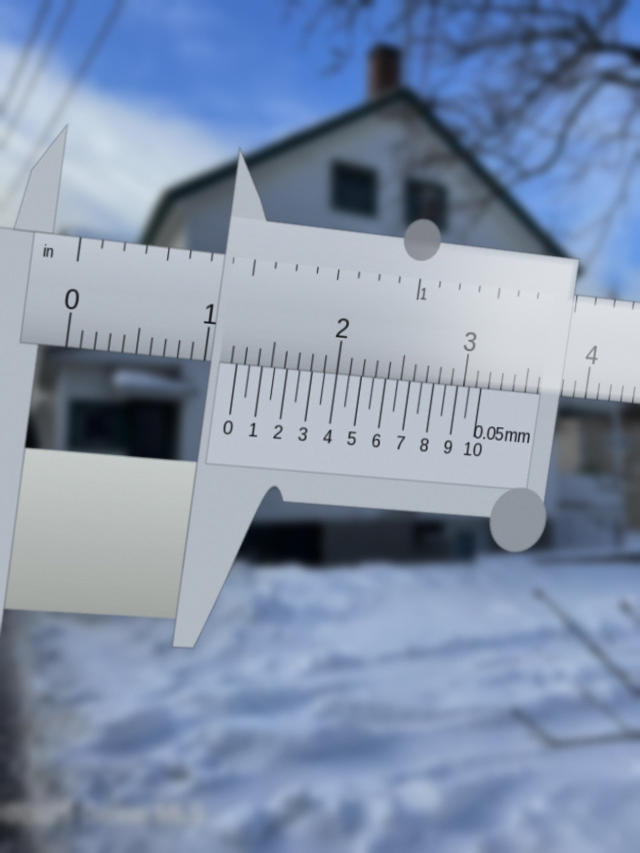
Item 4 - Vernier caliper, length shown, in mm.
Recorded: 12.4 mm
